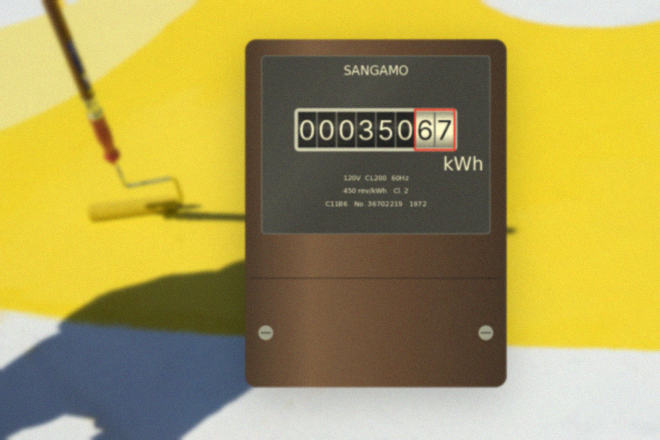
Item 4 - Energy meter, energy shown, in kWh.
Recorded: 350.67 kWh
